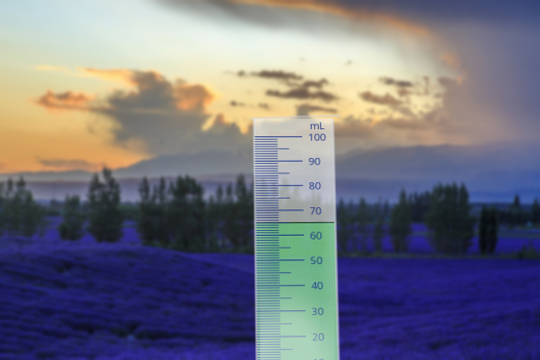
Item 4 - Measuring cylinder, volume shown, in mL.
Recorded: 65 mL
